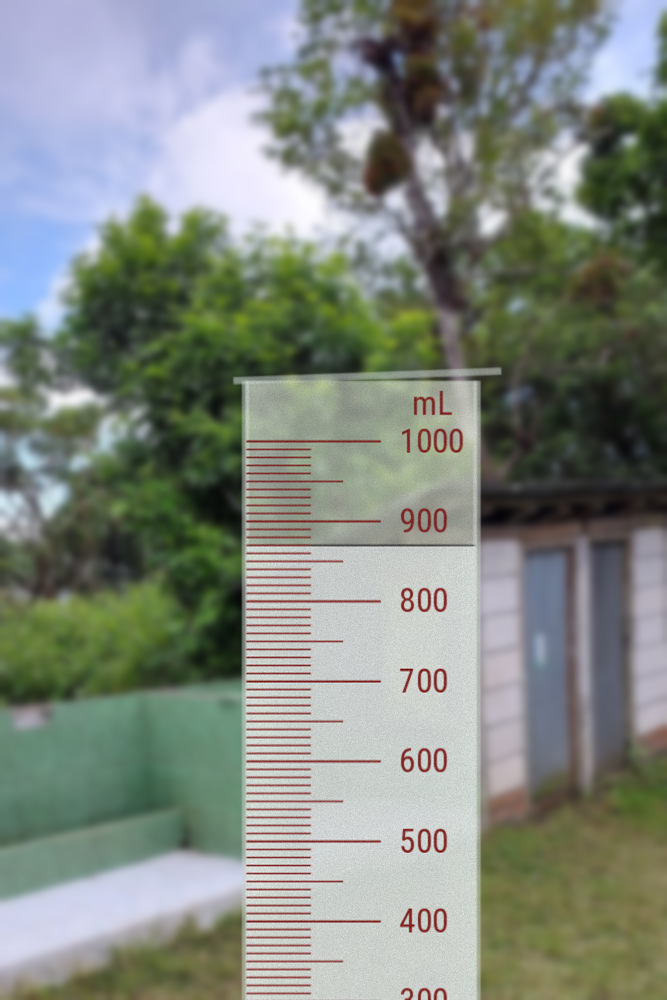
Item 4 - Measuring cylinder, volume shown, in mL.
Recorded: 870 mL
